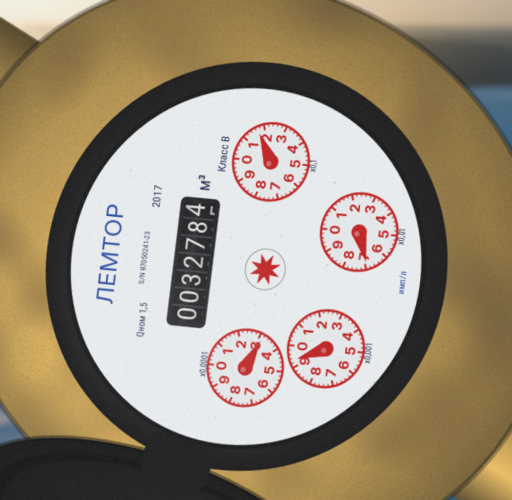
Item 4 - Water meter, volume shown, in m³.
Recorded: 32784.1693 m³
